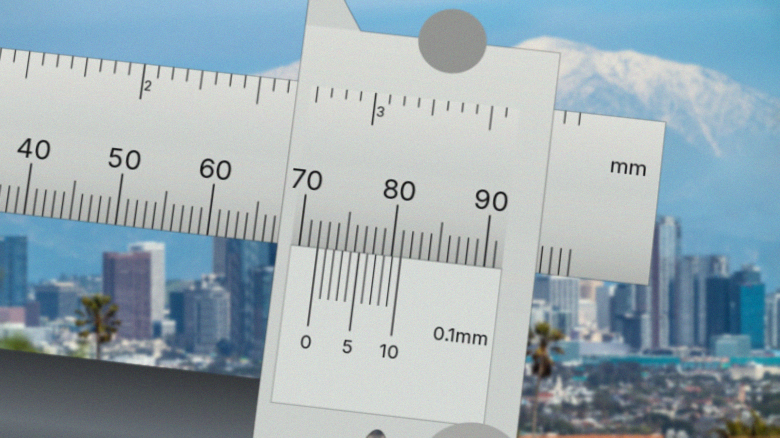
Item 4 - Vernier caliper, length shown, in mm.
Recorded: 72.0 mm
